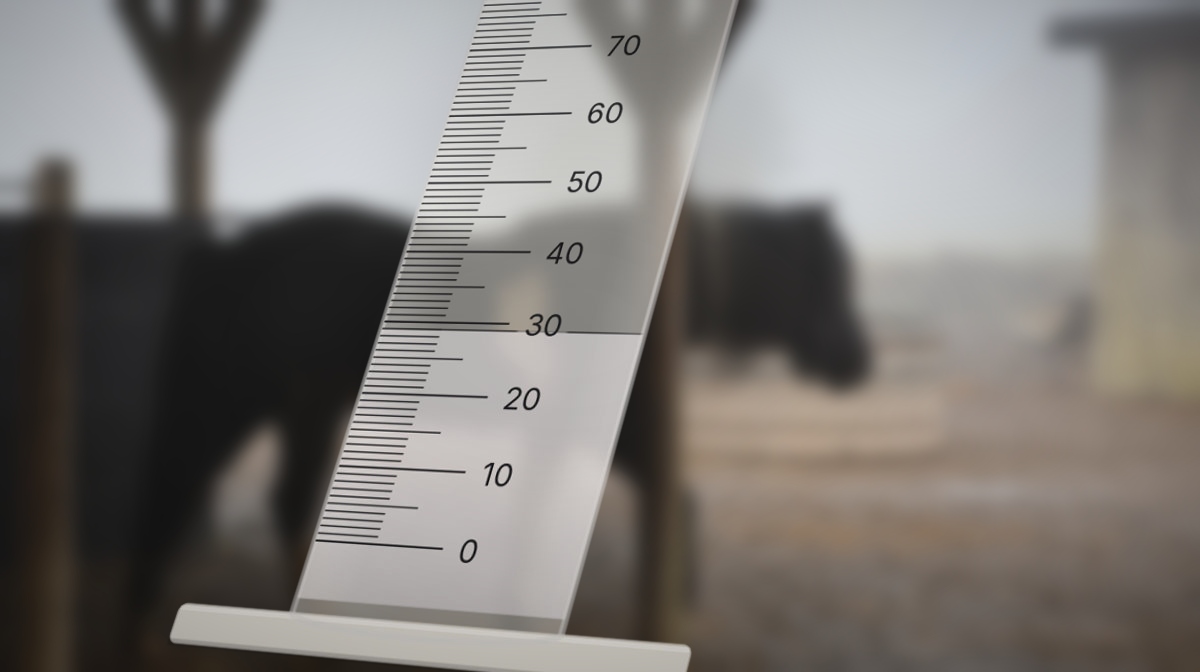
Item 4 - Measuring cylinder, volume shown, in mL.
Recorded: 29 mL
